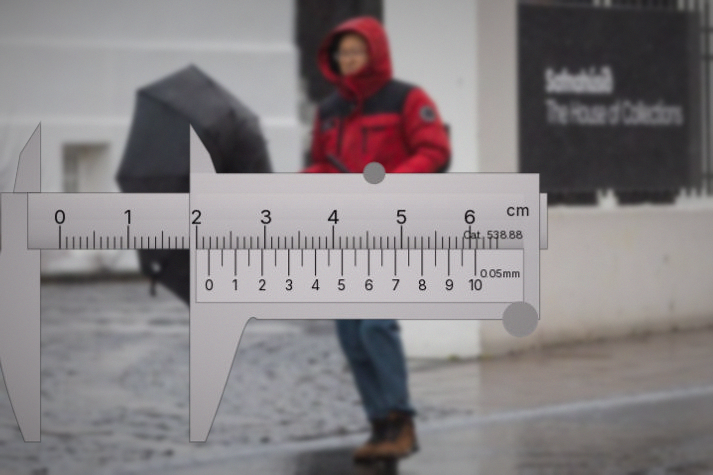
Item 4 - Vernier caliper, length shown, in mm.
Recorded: 21.8 mm
